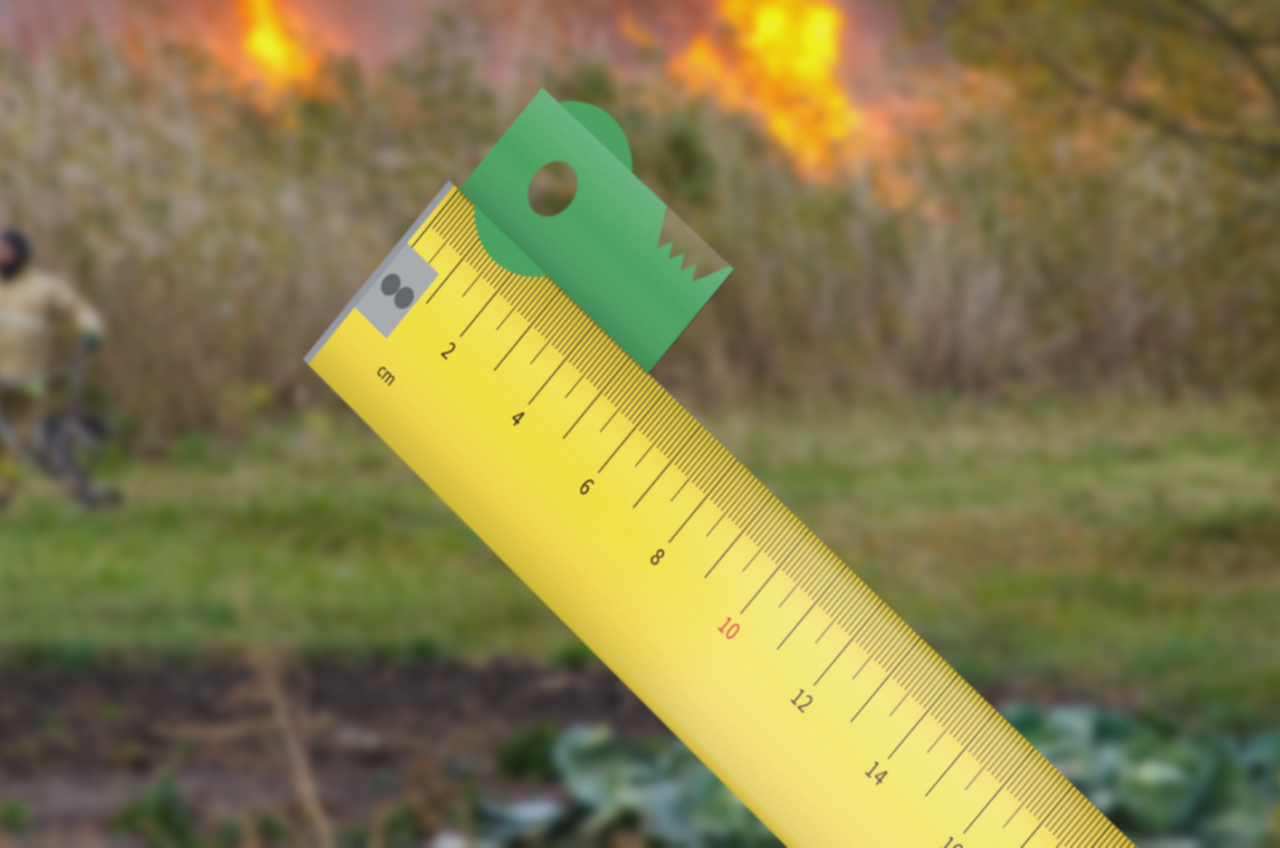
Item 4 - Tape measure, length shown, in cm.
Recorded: 5.5 cm
